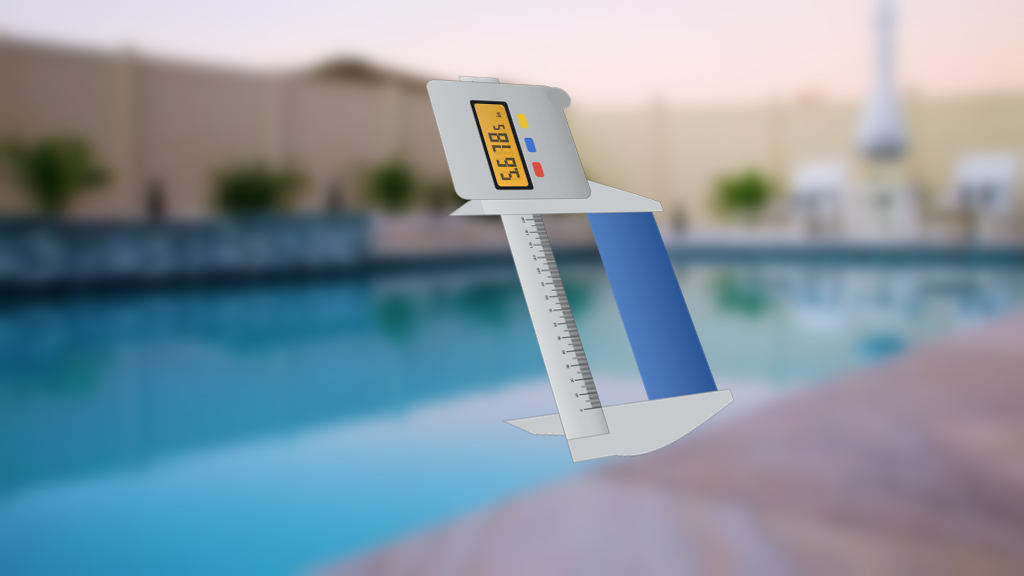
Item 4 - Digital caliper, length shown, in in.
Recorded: 5.6785 in
